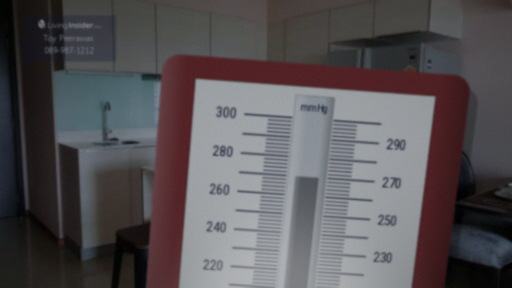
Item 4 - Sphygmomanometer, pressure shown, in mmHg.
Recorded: 270 mmHg
